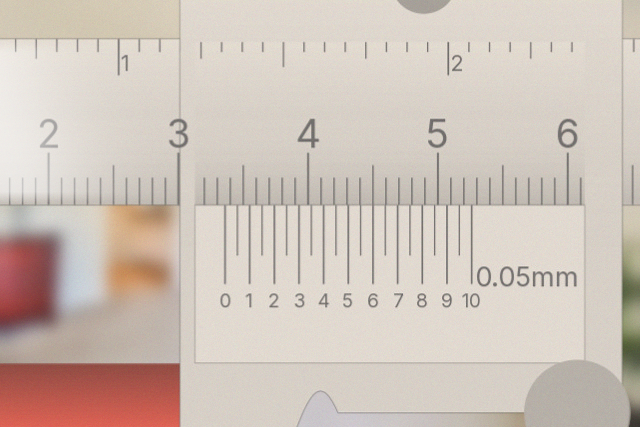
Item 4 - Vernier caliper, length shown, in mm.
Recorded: 33.6 mm
